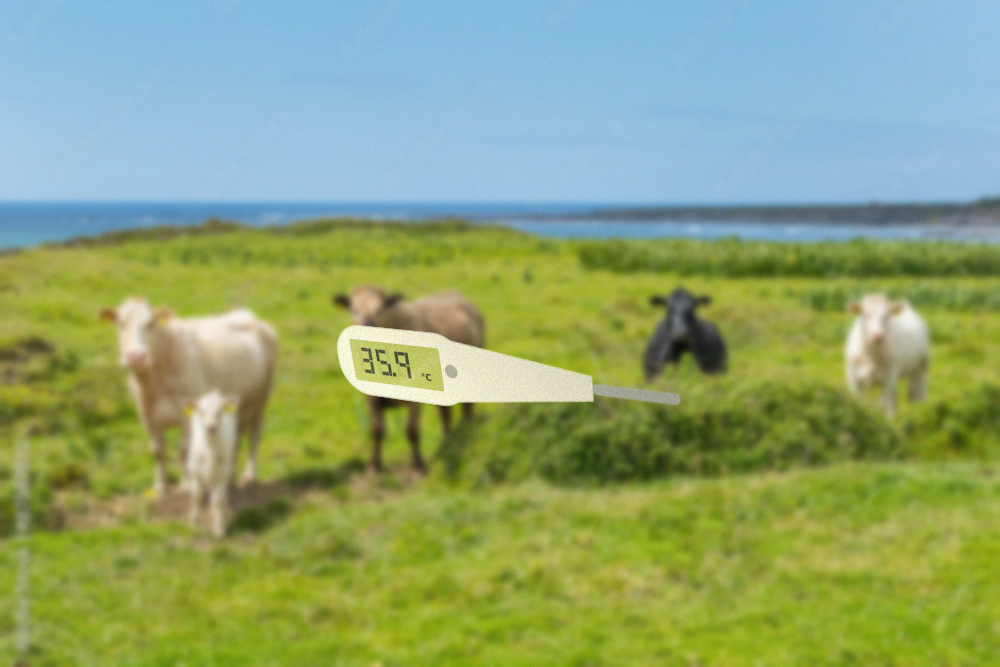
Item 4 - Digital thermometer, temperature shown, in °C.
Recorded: 35.9 °C
